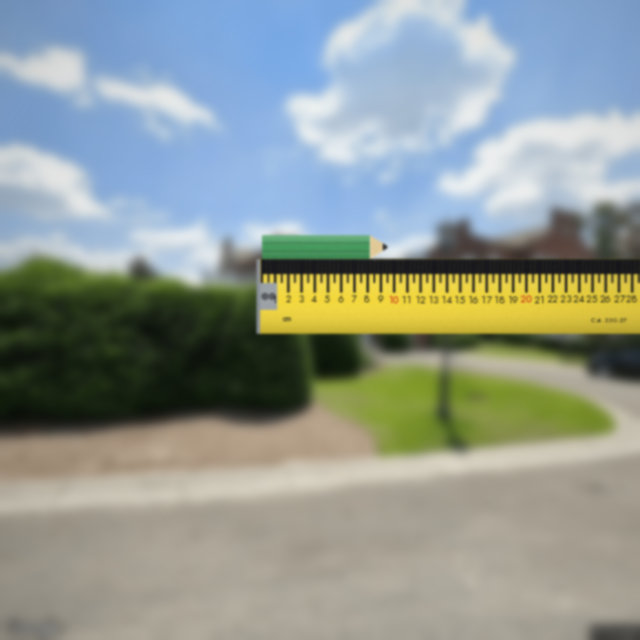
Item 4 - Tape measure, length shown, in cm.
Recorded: 9.5 cm
